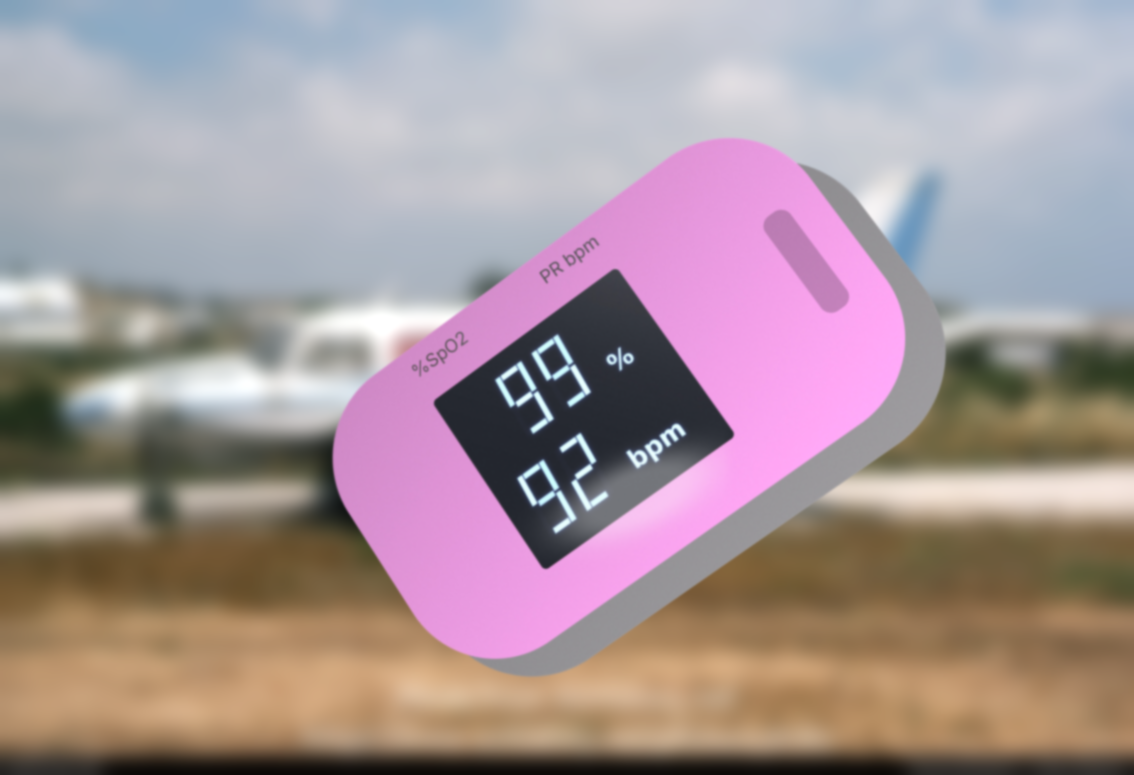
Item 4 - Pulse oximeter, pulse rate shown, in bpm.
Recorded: 92 bpm
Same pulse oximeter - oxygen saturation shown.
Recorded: 99 %
